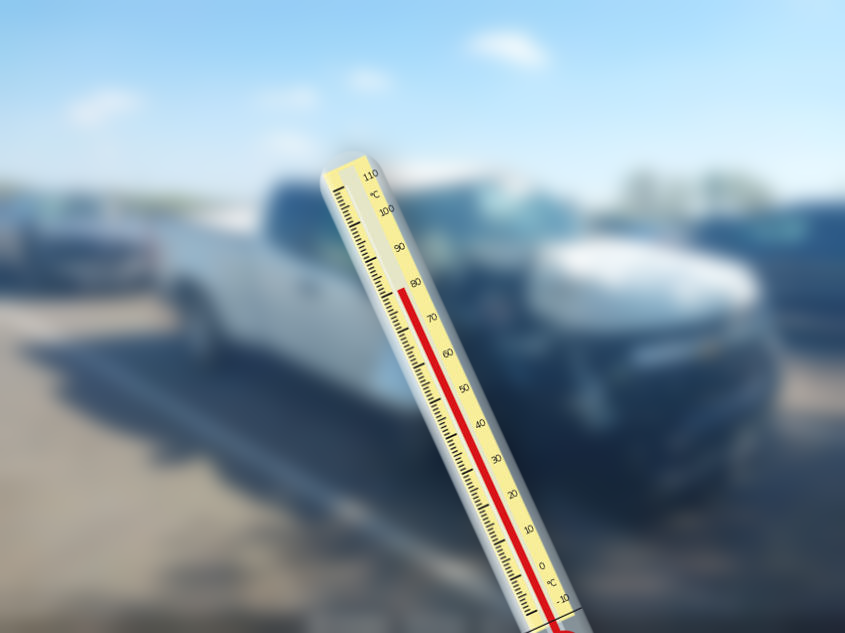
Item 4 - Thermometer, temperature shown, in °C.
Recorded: 80 °C
